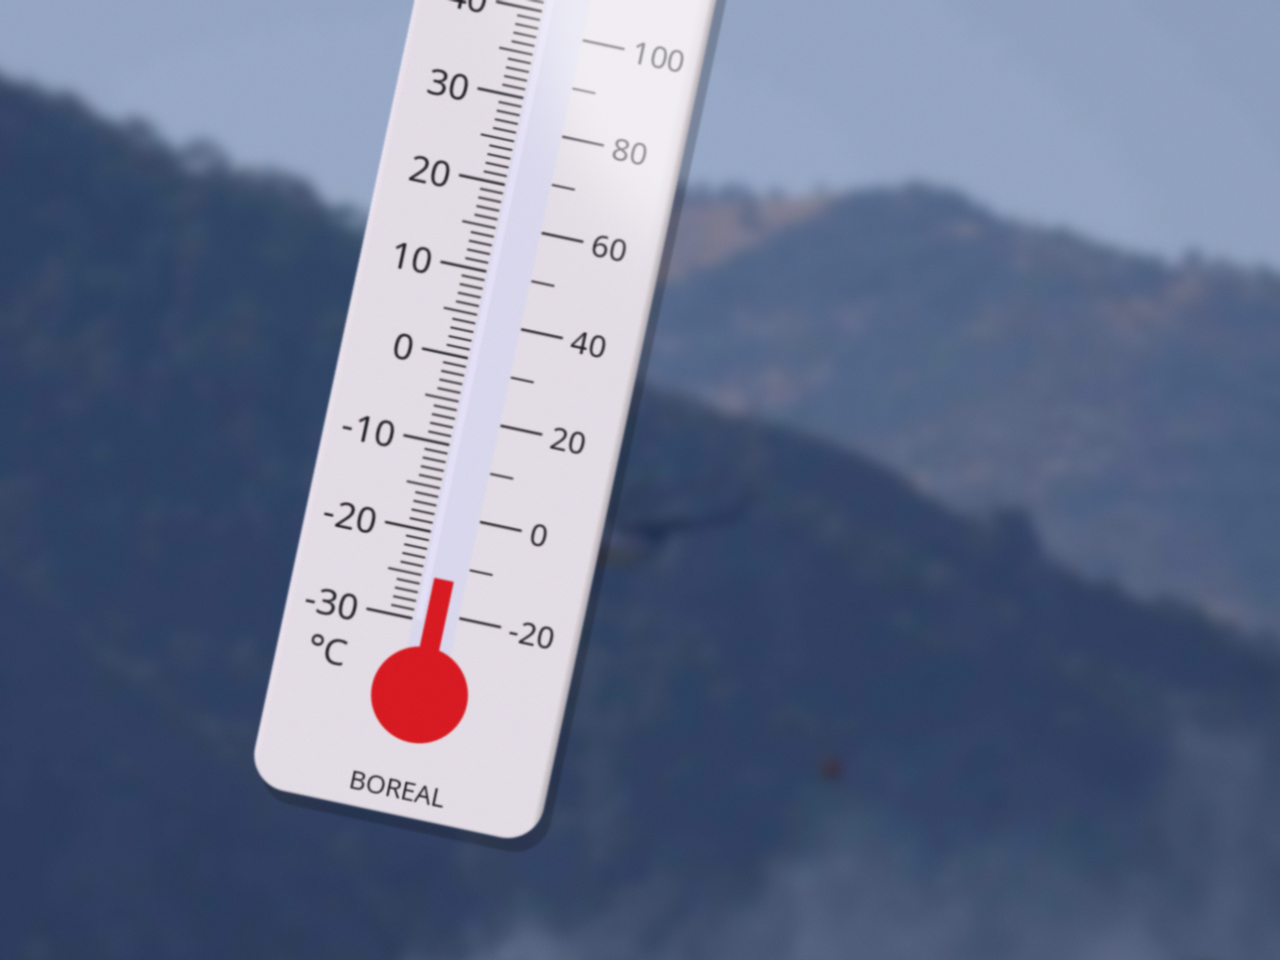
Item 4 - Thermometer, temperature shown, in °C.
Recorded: -25 °C
